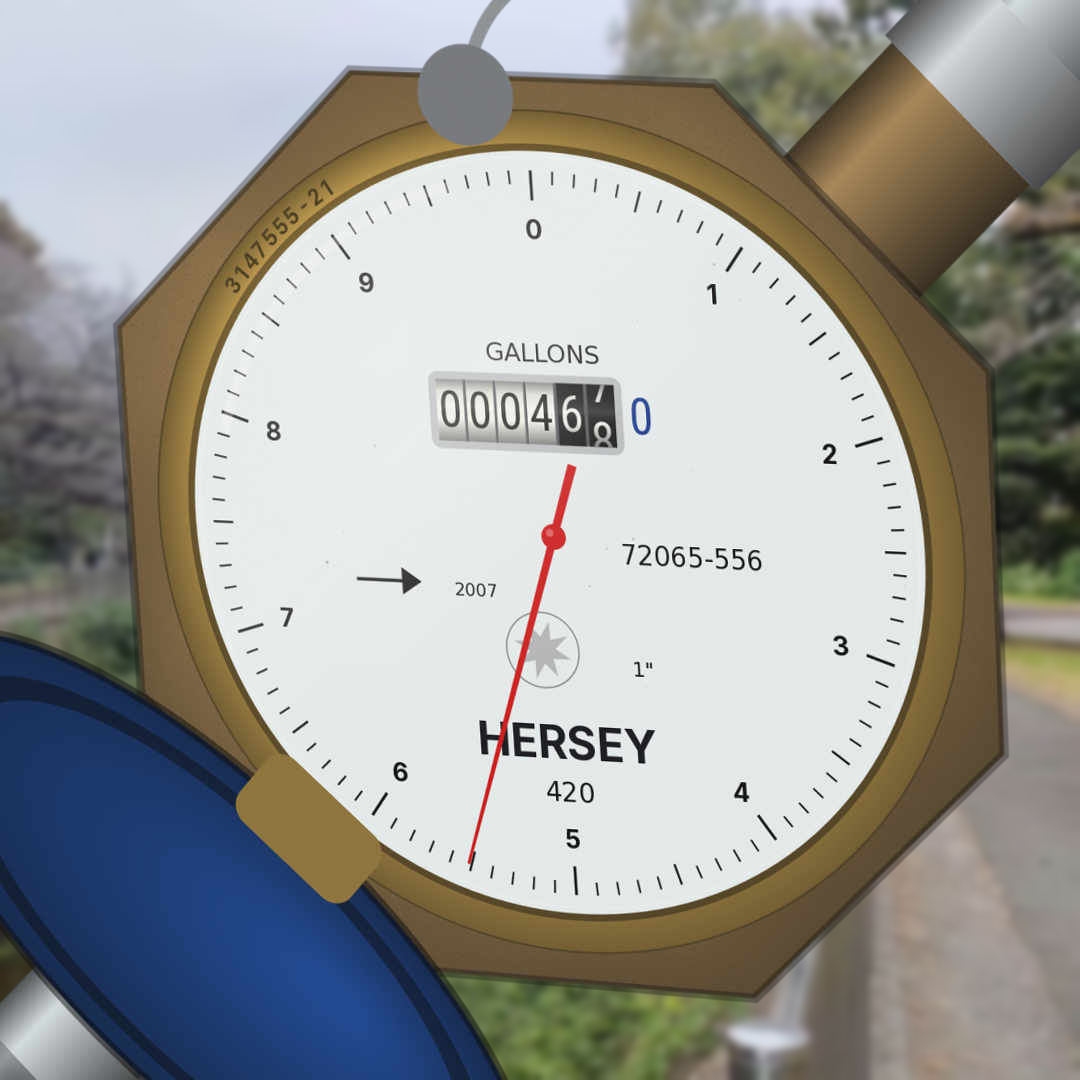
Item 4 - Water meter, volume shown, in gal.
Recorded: 4675.5 gal
